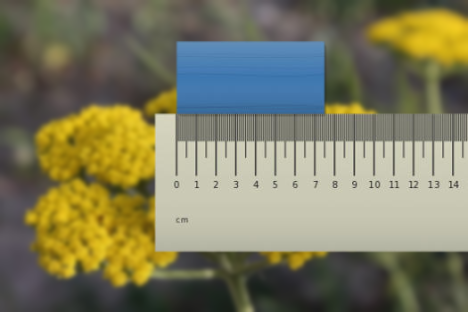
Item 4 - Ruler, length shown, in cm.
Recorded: 7.5 cm
